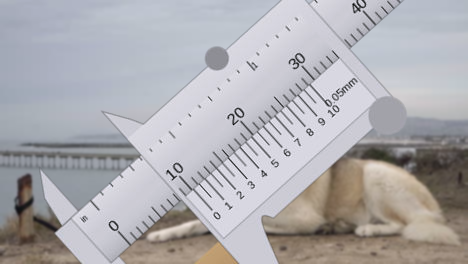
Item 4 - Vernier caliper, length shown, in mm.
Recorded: 10.2 mm
